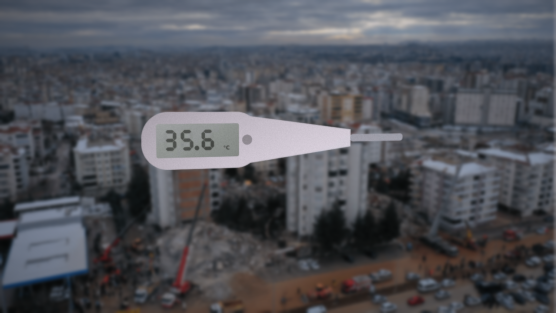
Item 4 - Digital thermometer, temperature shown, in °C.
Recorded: 35.6 °C
